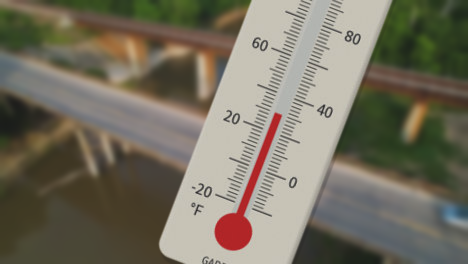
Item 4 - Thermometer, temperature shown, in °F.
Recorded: 30 °F
